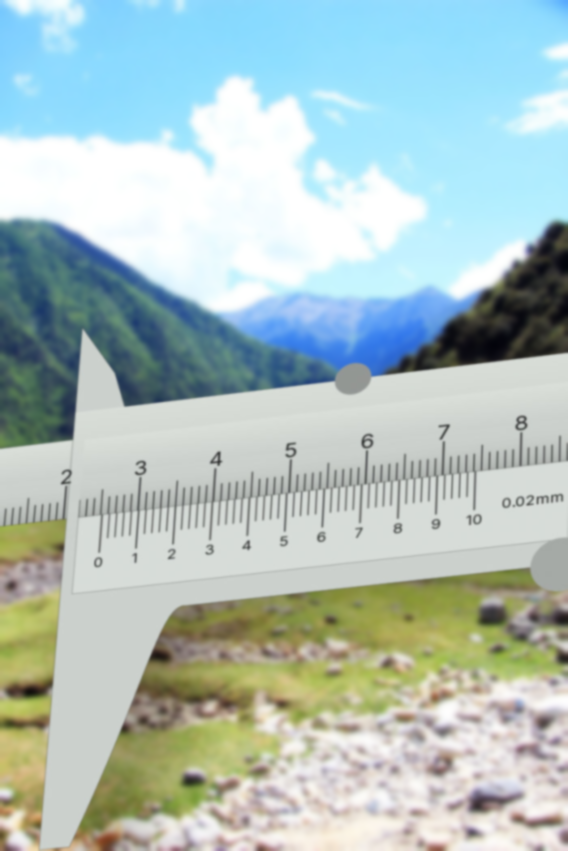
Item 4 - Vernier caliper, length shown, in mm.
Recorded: 25.2 mm
